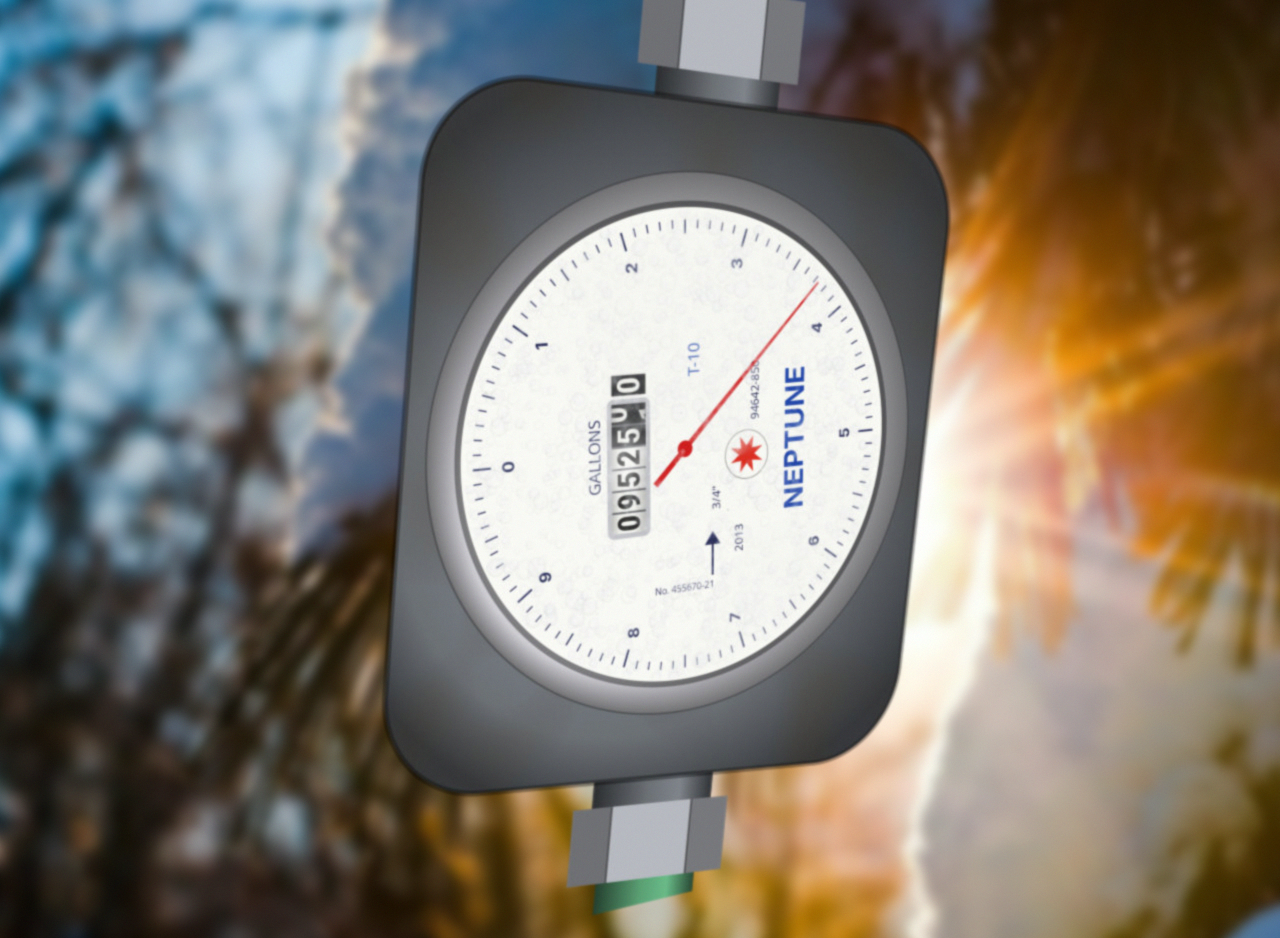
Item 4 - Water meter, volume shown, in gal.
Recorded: 952503.7 gal
